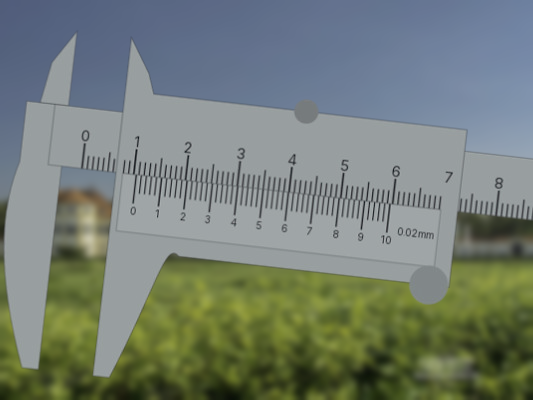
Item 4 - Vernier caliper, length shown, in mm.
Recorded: 10.5 mm
